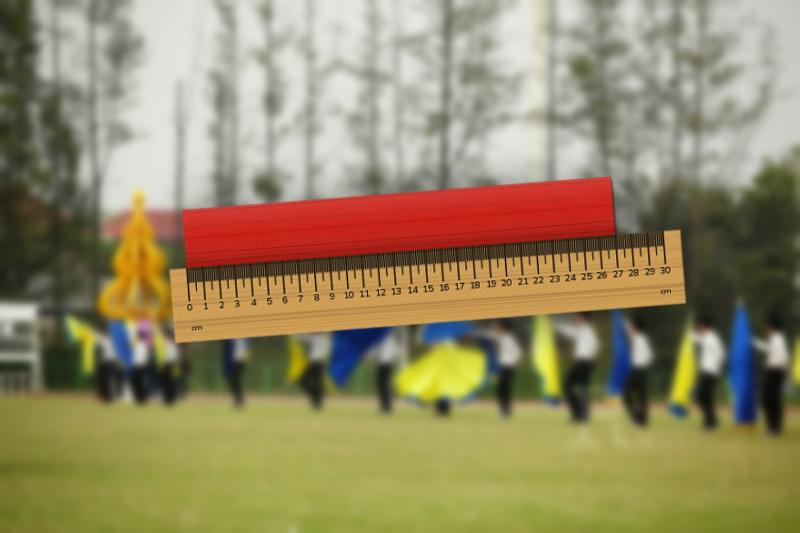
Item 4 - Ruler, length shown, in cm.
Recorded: 27 cm
